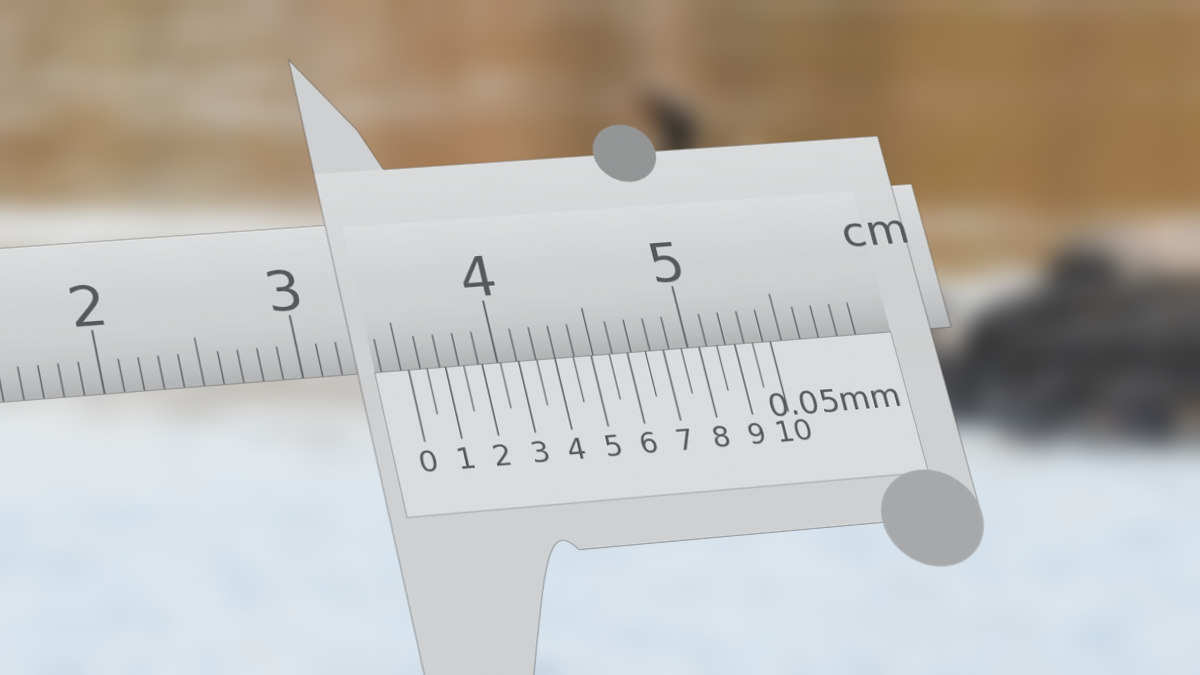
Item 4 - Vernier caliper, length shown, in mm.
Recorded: 35.4 mm
